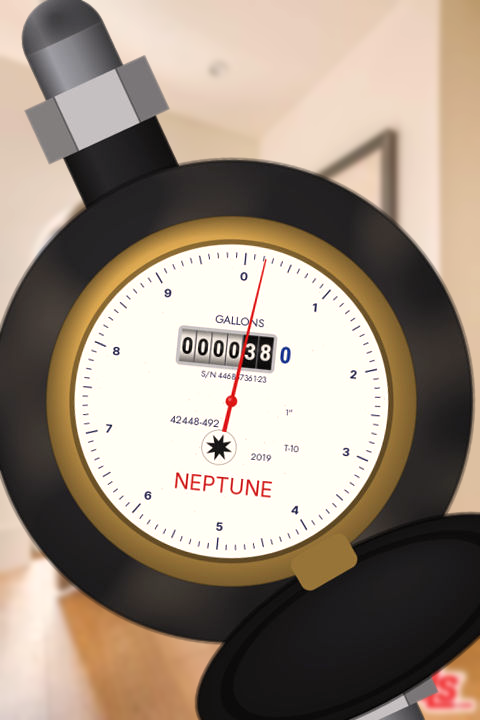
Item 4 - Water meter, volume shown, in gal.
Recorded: 380.2 gal
